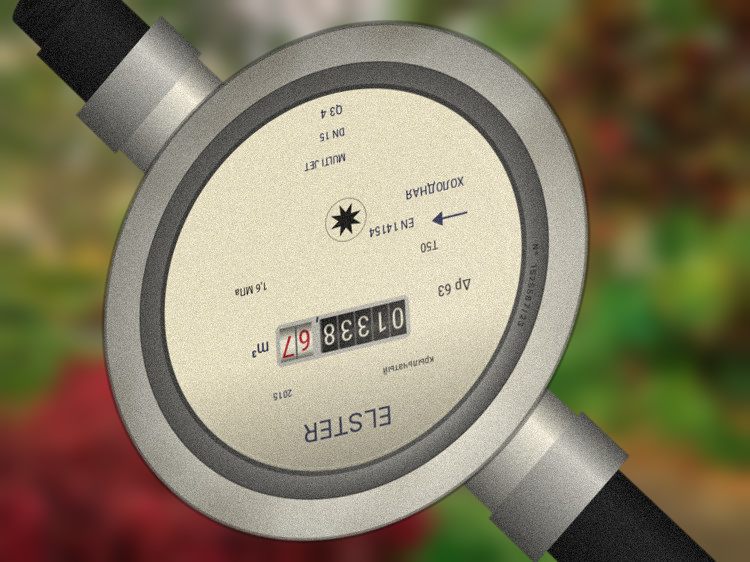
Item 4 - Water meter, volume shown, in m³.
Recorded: 1338.67 m³
